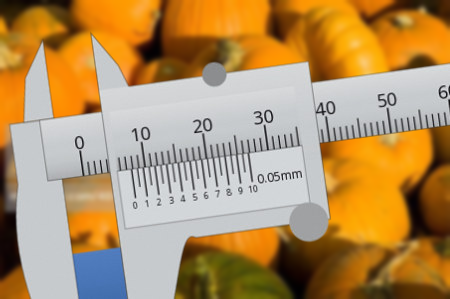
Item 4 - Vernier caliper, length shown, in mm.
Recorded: 7.8 mm
